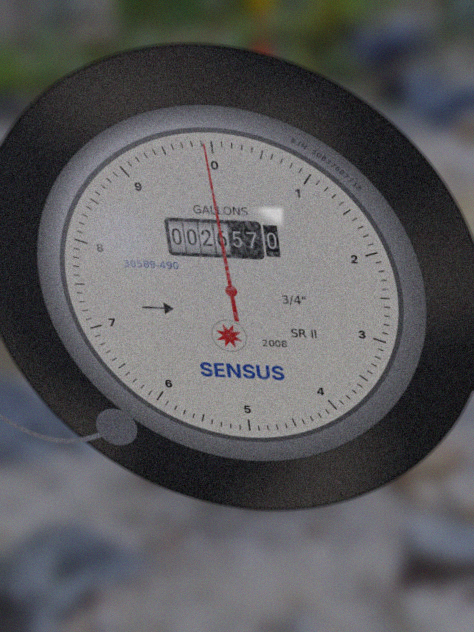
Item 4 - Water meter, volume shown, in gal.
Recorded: 26569.9 gal
